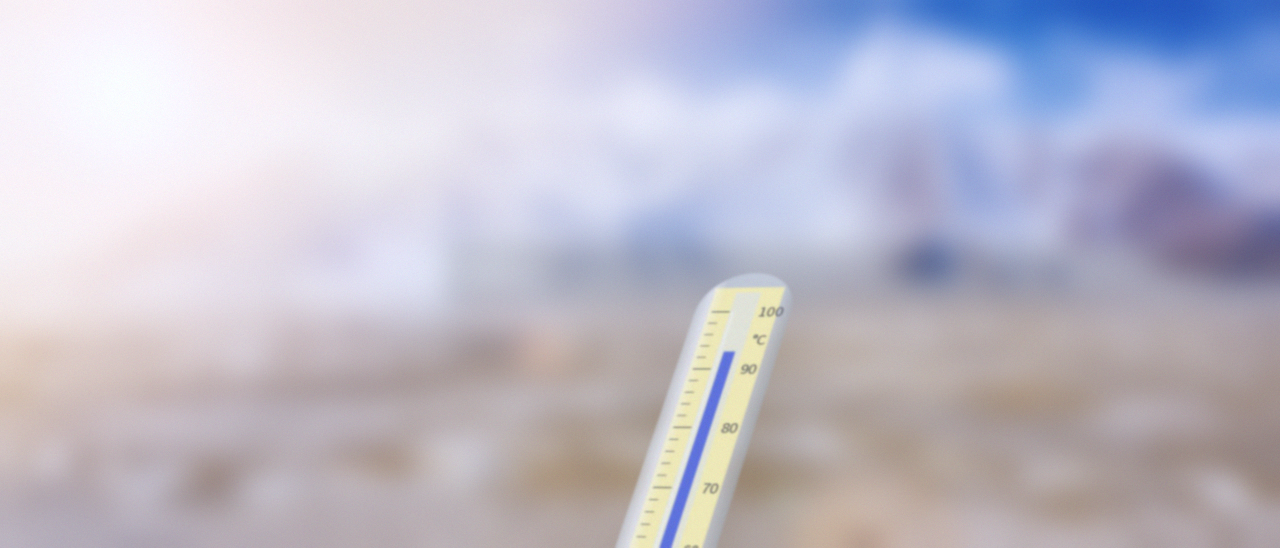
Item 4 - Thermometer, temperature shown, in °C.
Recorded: 93 °C
